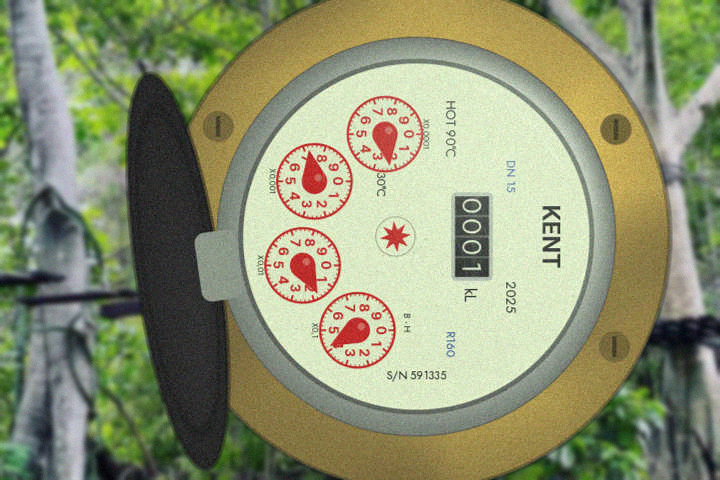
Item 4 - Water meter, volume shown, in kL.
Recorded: 1.4172 kL
